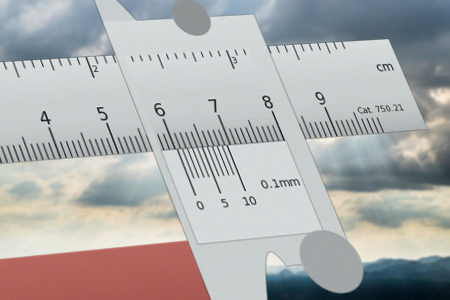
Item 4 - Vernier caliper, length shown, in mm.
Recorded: 60.4 mm
